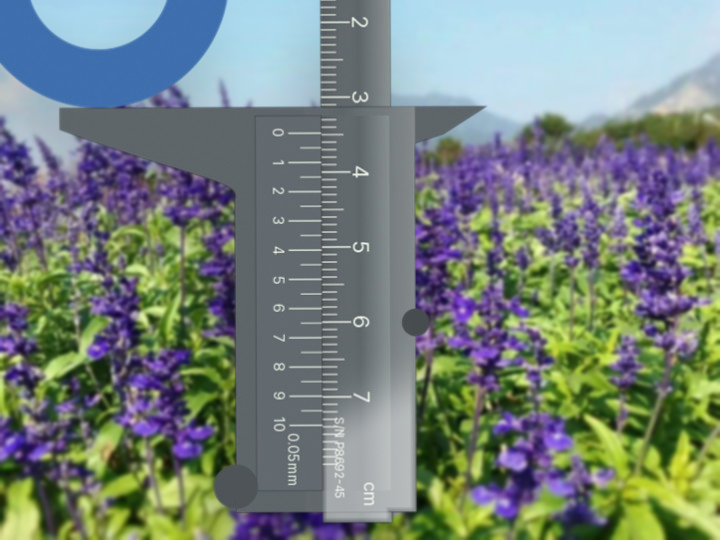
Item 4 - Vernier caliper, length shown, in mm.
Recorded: 34.8 mm
